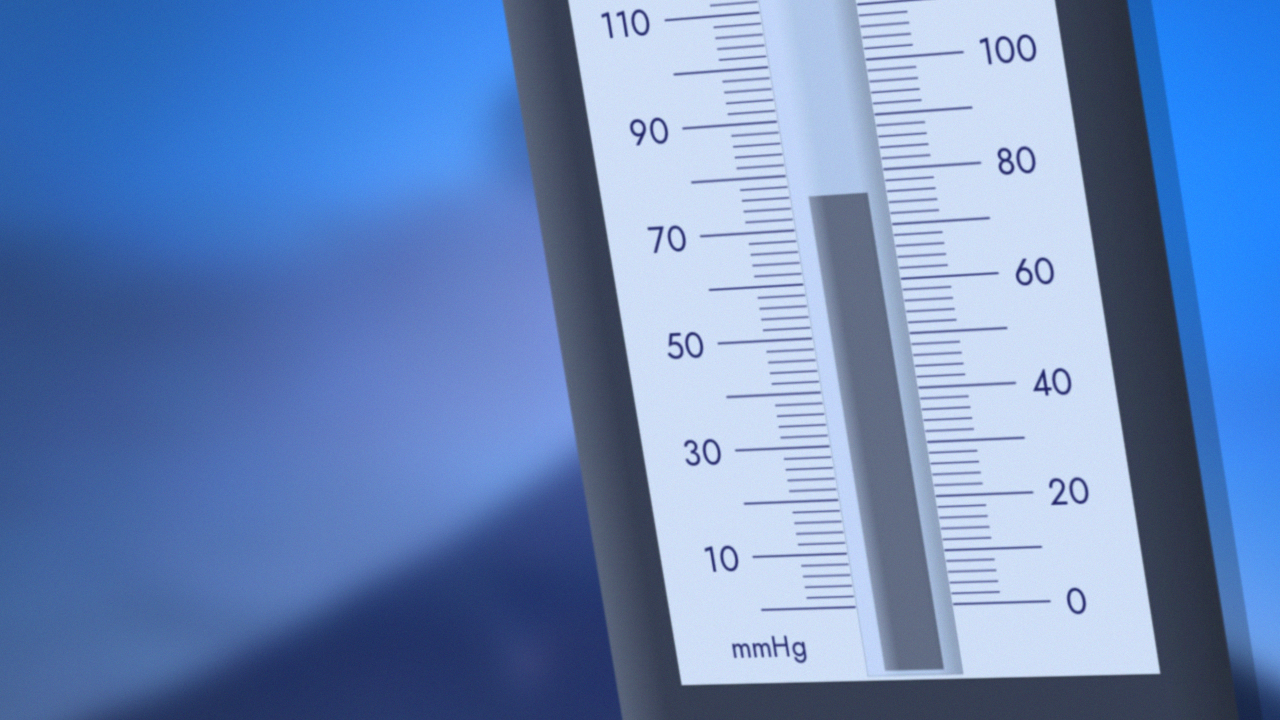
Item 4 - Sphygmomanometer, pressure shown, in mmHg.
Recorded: 76 mmHg
